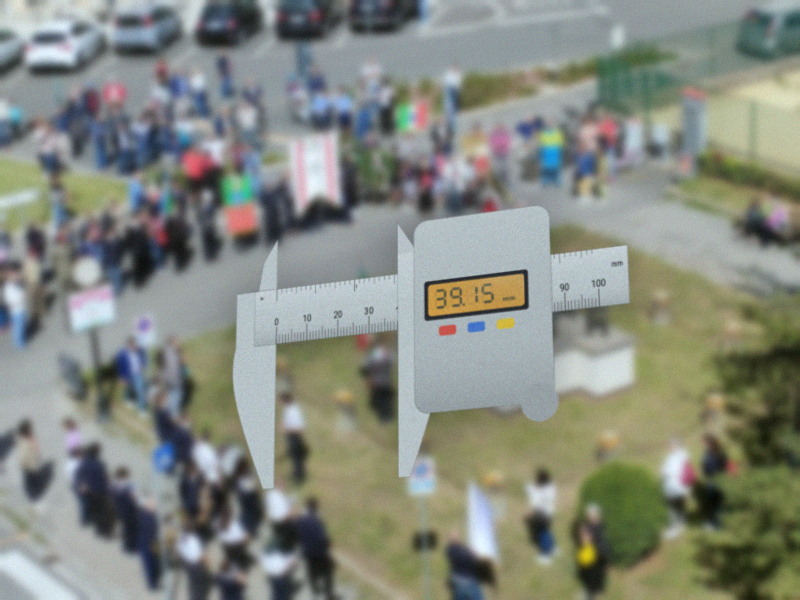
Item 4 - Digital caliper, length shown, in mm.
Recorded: 39.15 mm
